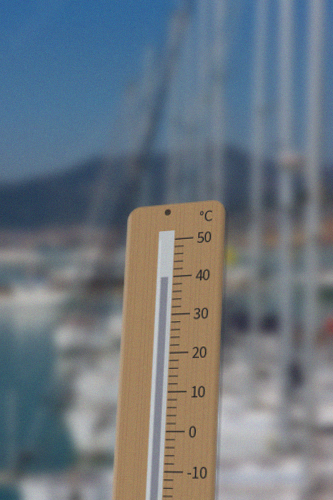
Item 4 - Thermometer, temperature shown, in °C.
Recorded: 40 °C
